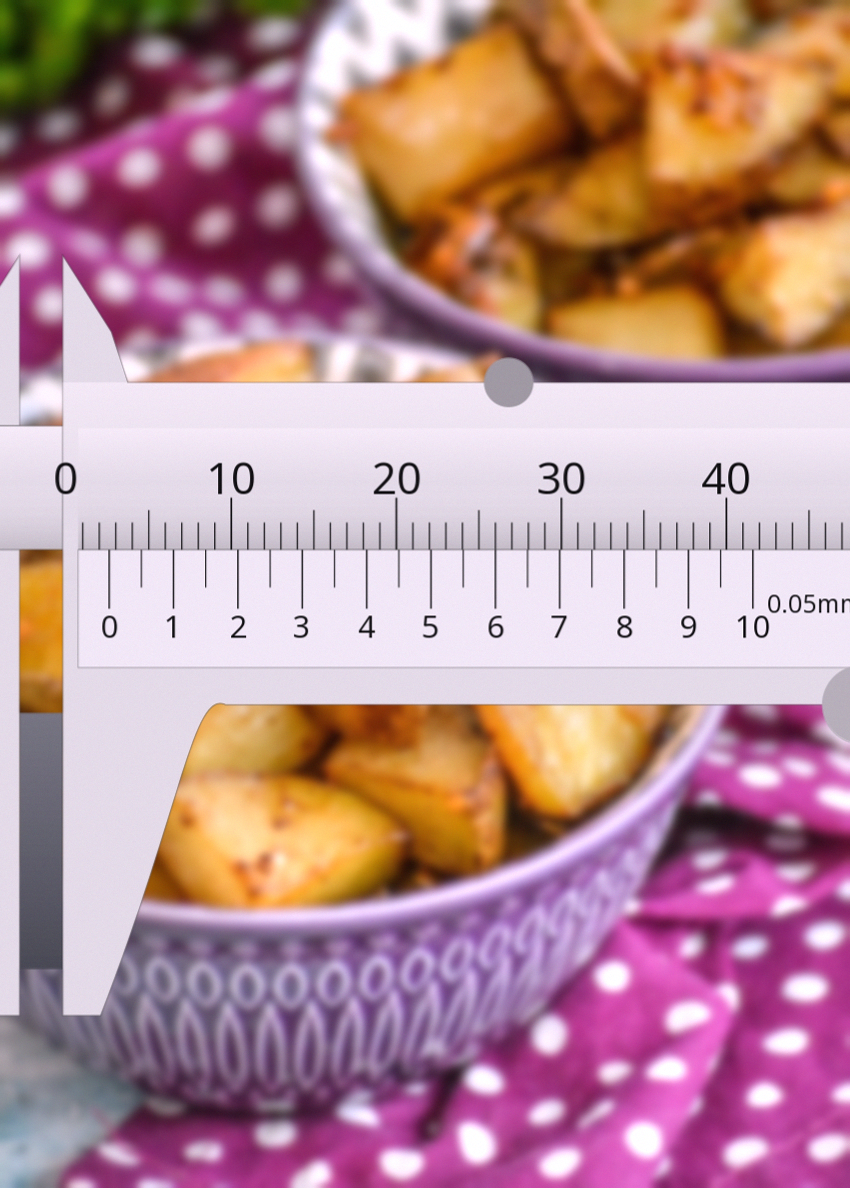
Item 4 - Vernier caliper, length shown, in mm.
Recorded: 2.6 mm
